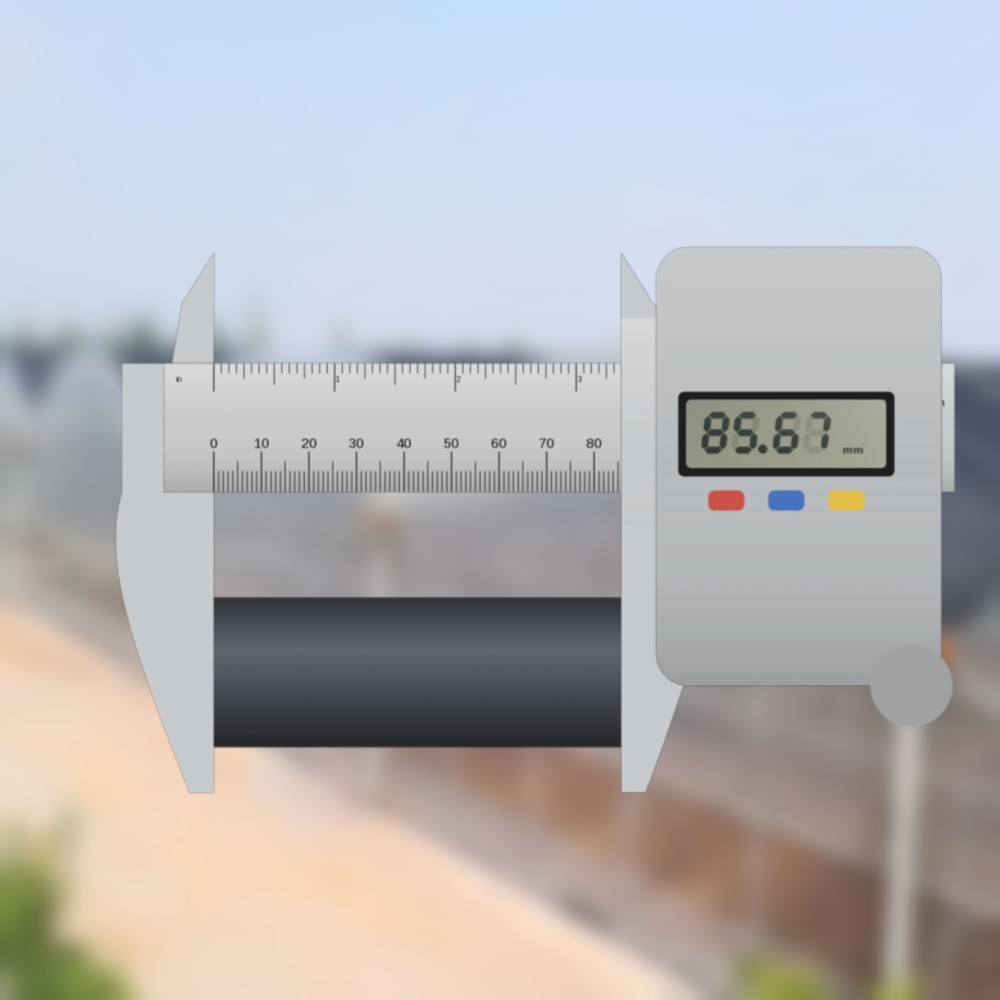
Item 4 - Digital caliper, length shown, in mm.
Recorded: 85.67 mm
